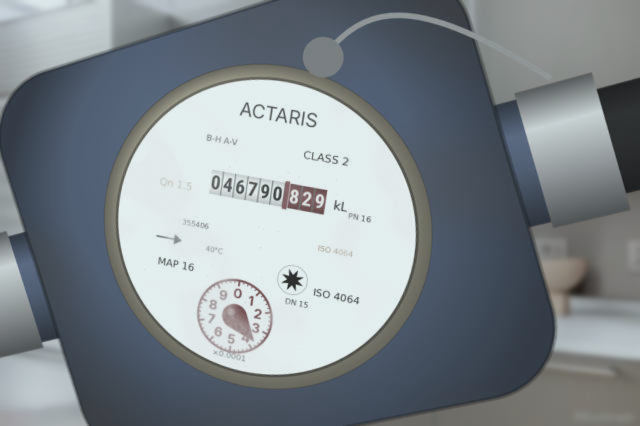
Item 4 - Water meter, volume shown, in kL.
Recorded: 46790.8293 kL
